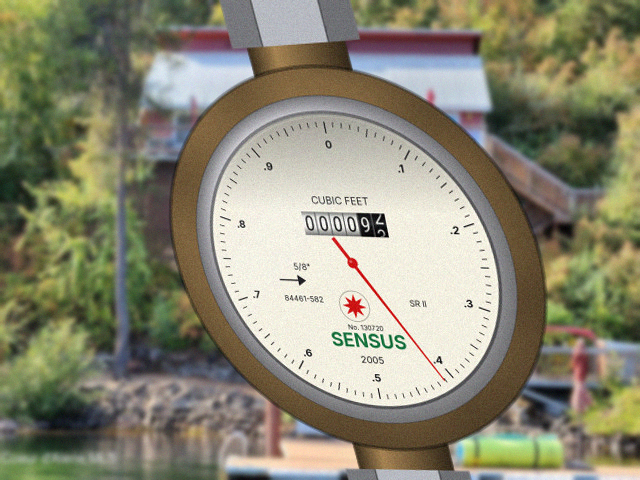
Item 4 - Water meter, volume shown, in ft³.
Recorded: 92.41 ft³
